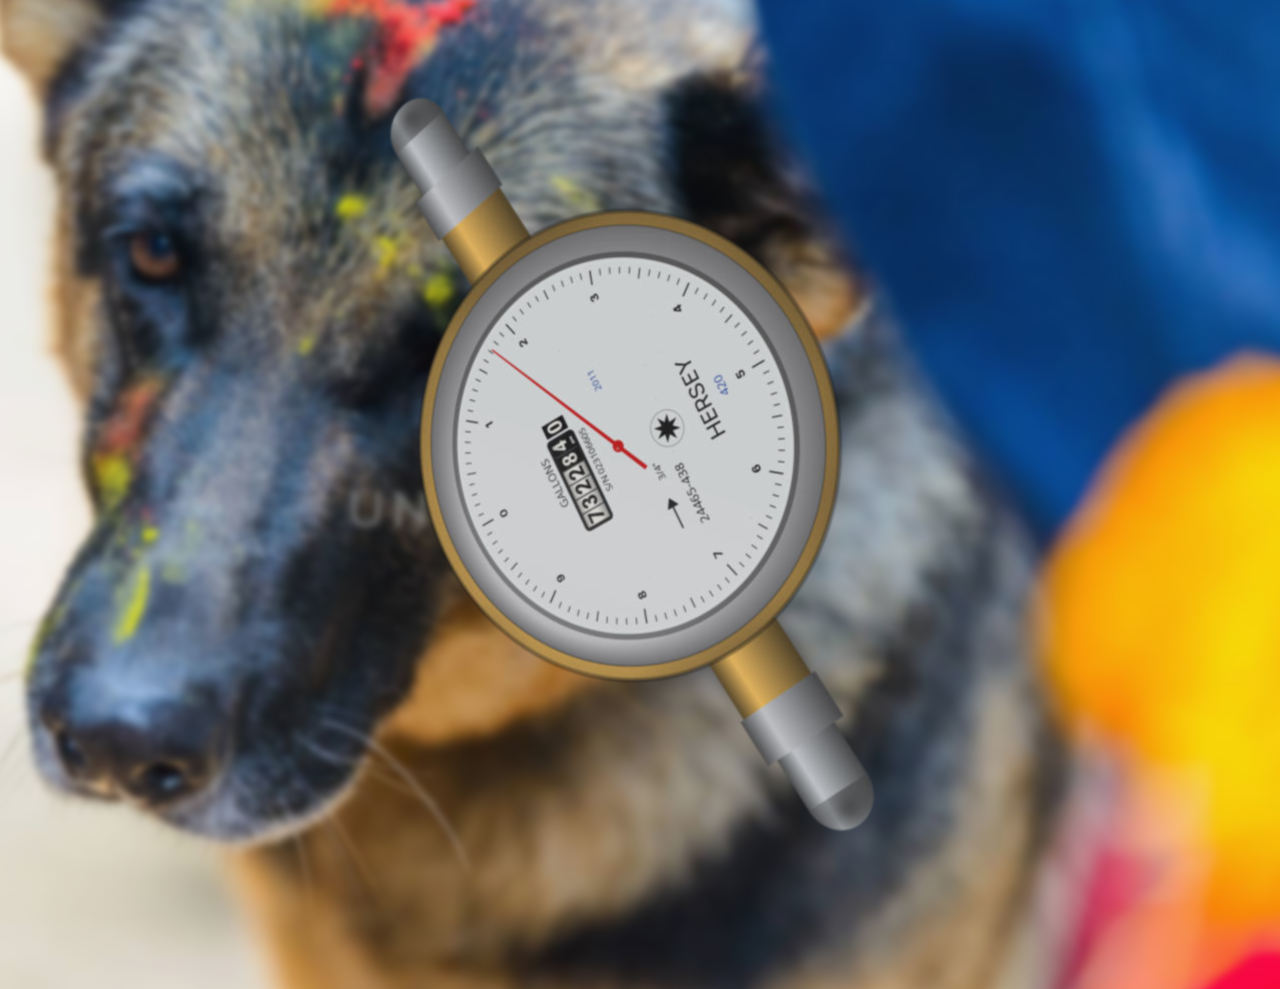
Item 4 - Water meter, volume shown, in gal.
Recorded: 7322841.7 gal
